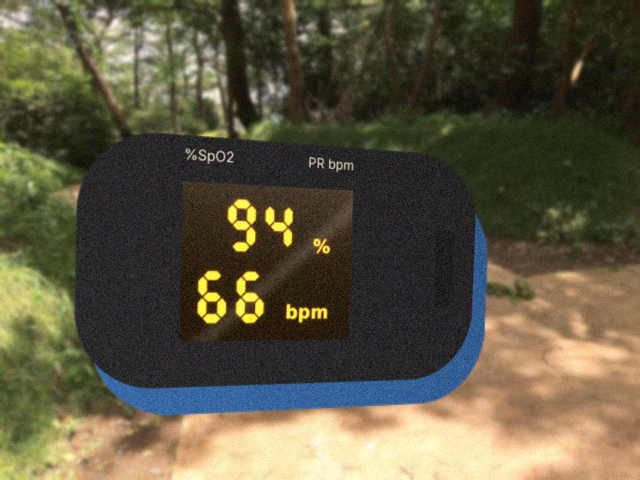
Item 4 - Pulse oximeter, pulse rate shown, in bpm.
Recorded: 66 bpm
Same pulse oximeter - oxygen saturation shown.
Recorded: 94 %
